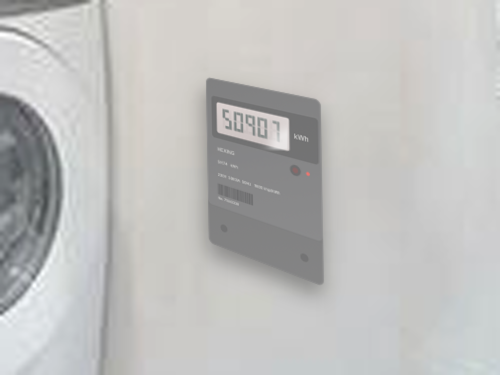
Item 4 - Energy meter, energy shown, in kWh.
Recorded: 50907 kWh
